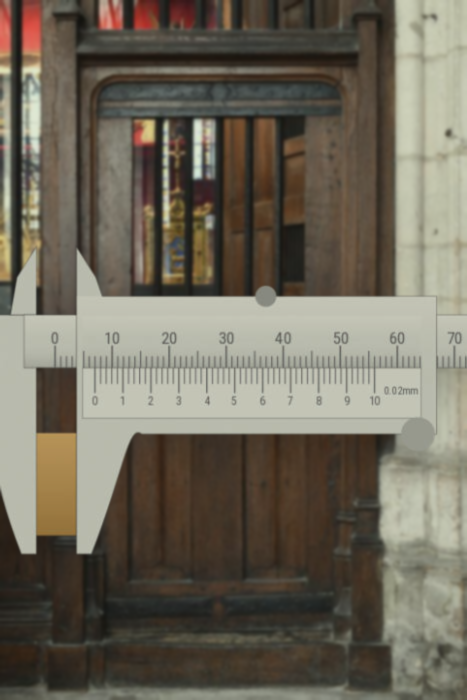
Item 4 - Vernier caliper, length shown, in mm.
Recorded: 7.0 mm
